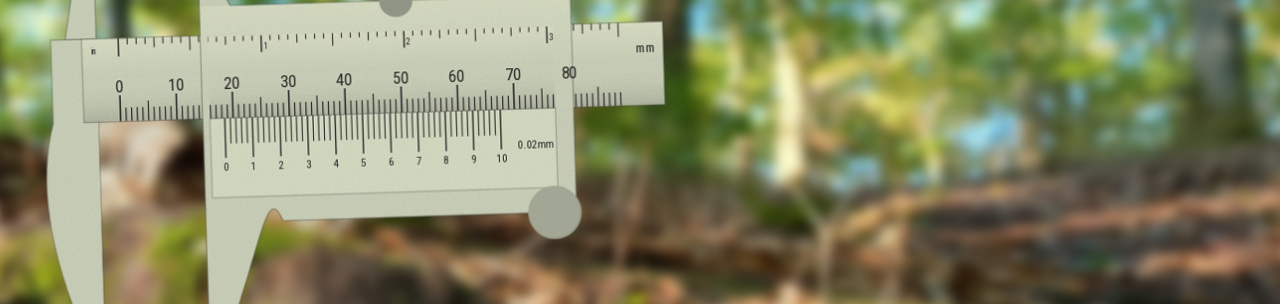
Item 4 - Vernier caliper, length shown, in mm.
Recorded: 18.5 mm
